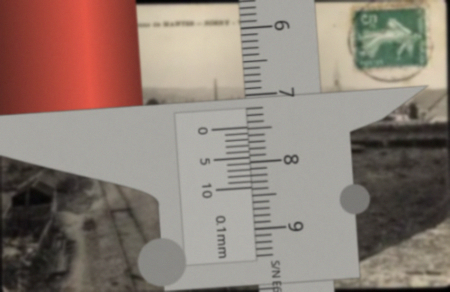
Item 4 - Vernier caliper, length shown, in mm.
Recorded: 74.8 mm
